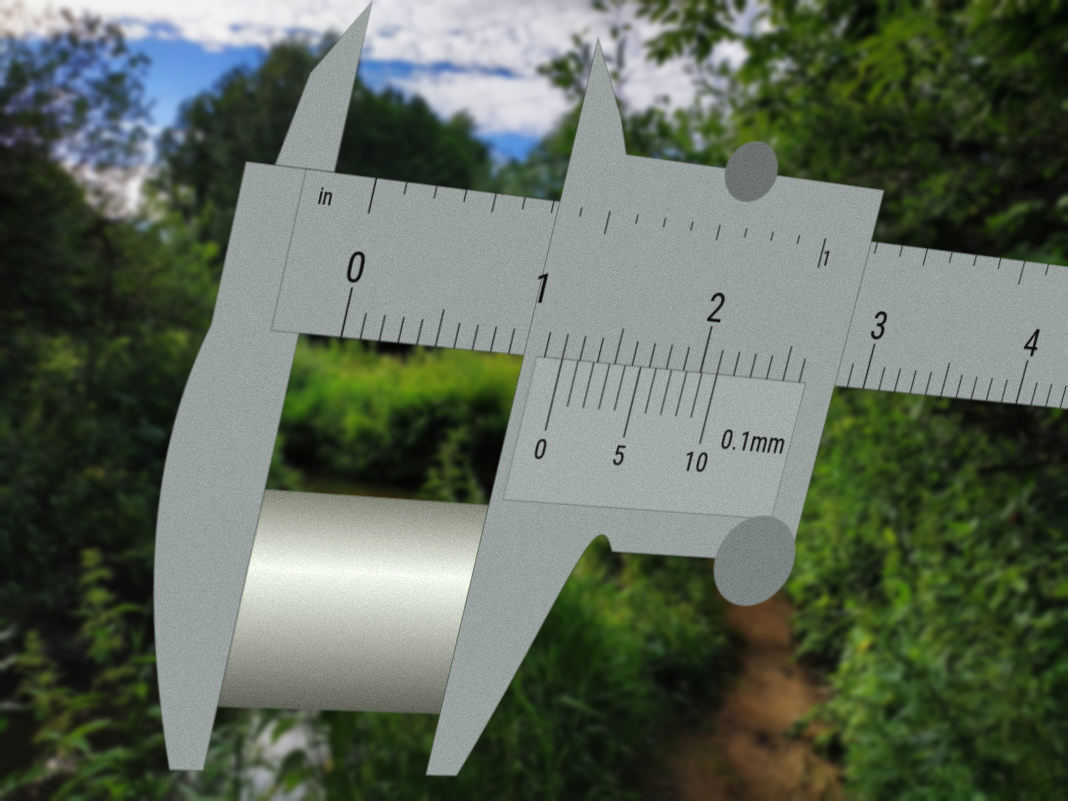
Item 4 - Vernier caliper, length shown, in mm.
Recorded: 12.0 mm
